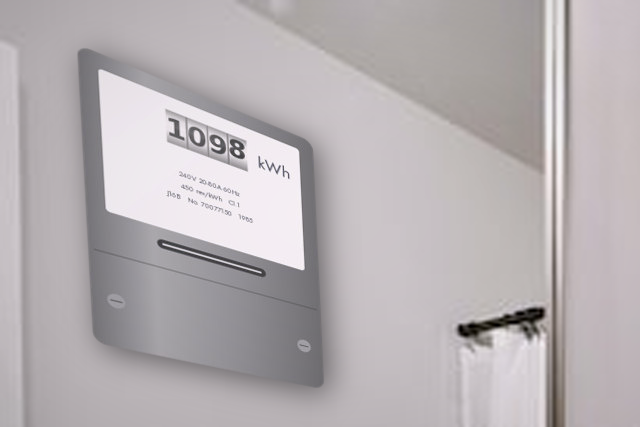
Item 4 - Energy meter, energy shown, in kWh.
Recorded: 1098 kWh
